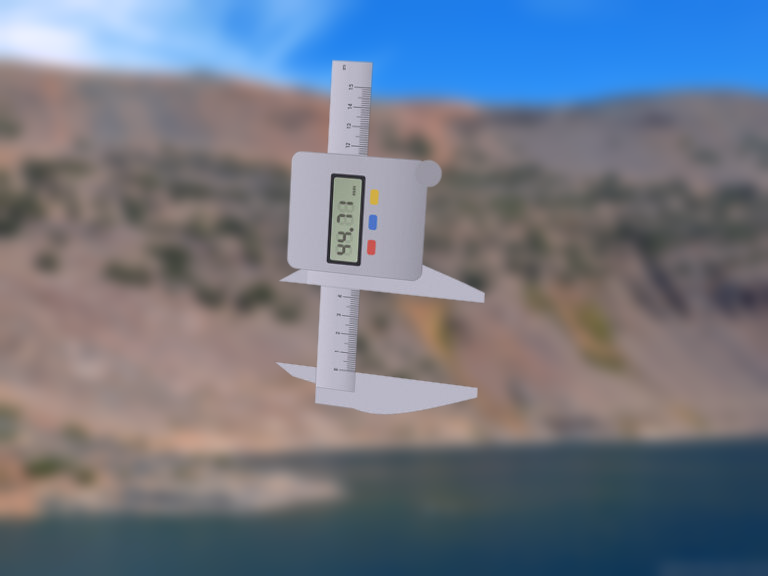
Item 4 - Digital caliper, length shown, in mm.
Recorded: 44.71 mm
